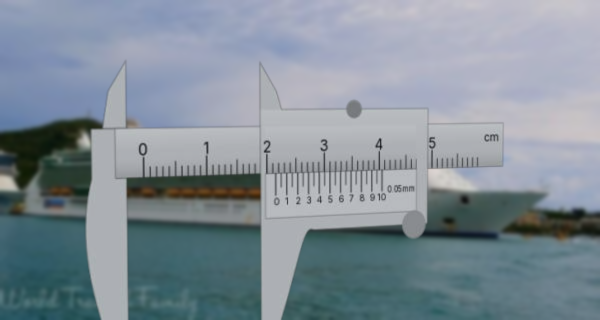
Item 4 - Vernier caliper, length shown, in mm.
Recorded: 21.5 mm
